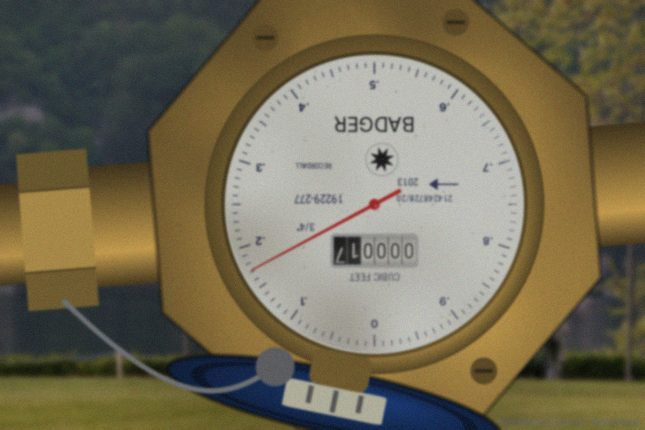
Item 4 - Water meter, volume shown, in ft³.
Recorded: 17.17 ft³
